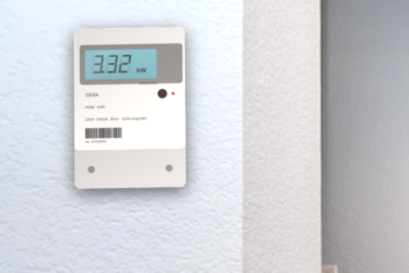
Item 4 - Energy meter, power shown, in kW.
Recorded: 3.32 kW
